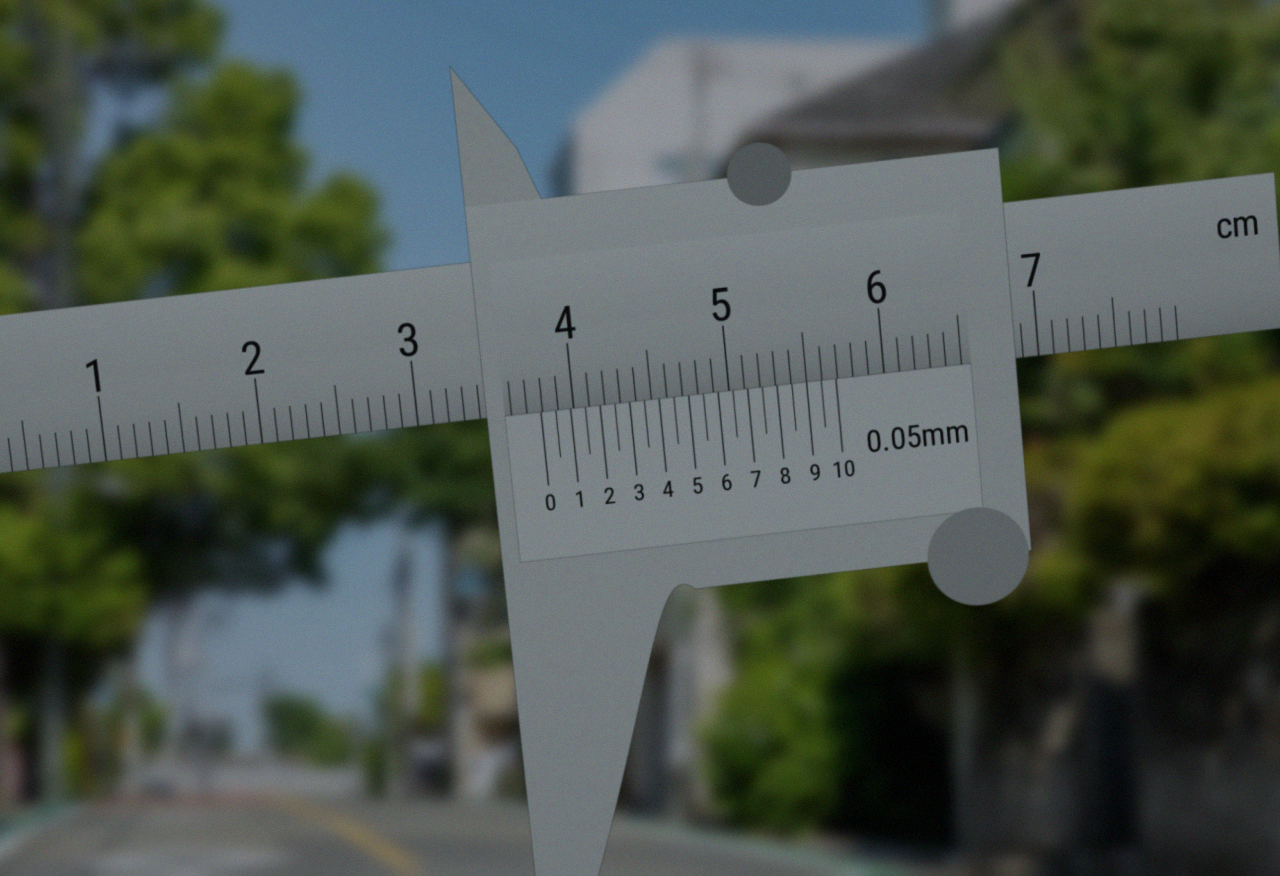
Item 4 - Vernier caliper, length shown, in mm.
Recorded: 37.9 mm
